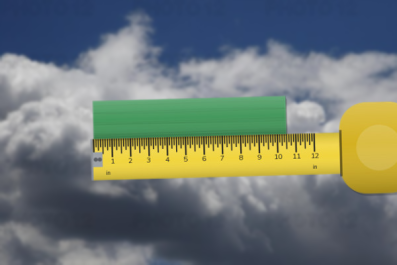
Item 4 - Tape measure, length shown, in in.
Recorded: 10.5 in
